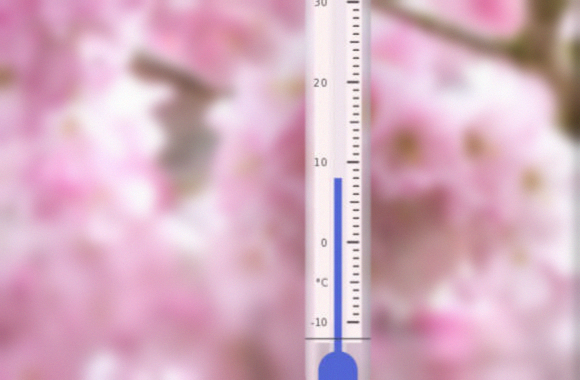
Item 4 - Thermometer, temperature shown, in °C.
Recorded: 8 °C
